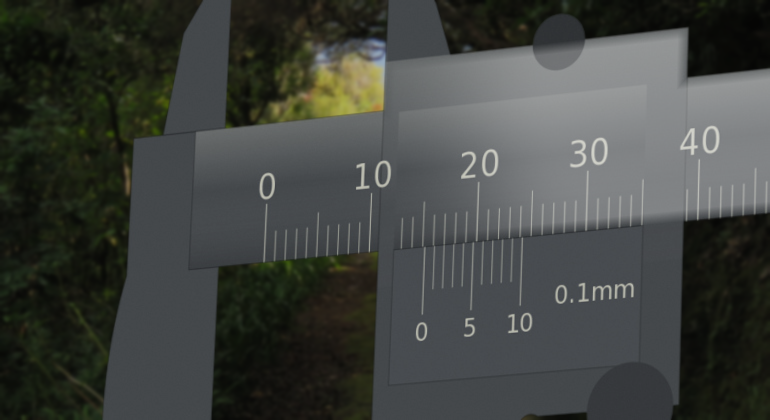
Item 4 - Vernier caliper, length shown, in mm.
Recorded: 15.2 mm
